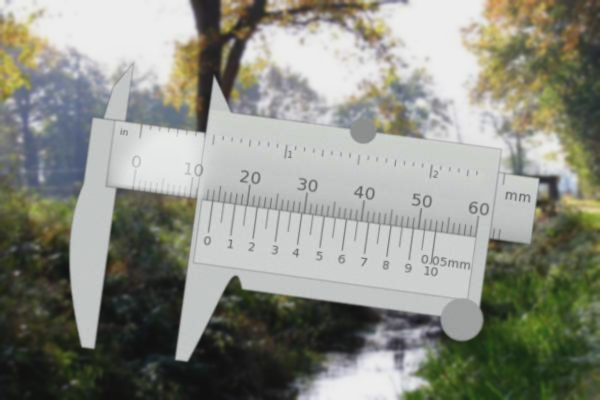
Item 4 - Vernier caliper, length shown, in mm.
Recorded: 14.0 mm
